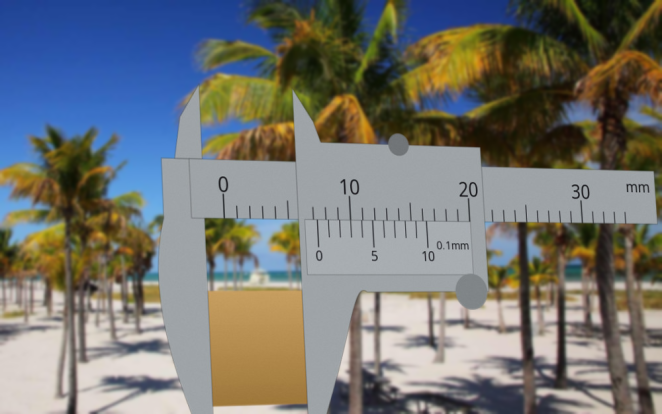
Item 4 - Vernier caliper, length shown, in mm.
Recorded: 7.3 mm
